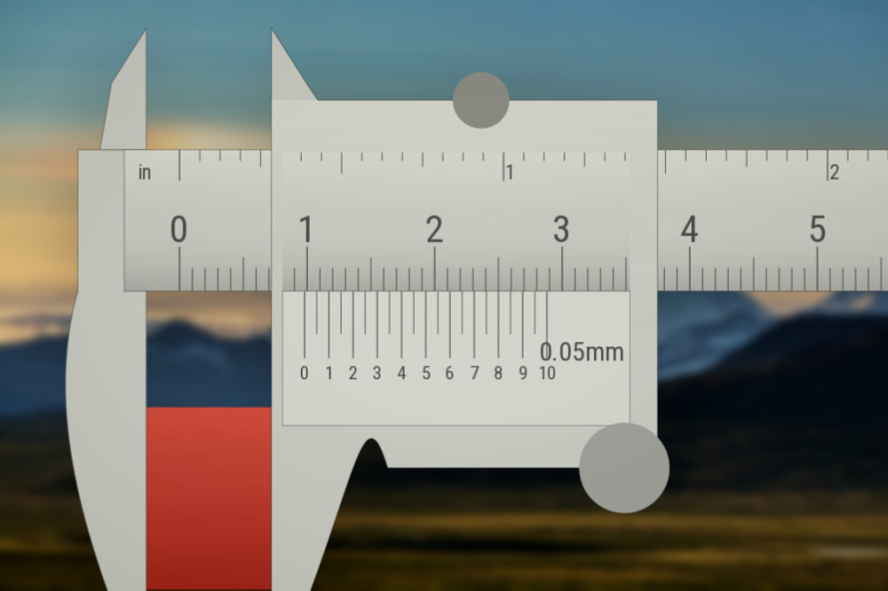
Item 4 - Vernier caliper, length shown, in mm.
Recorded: 9.8 mm
